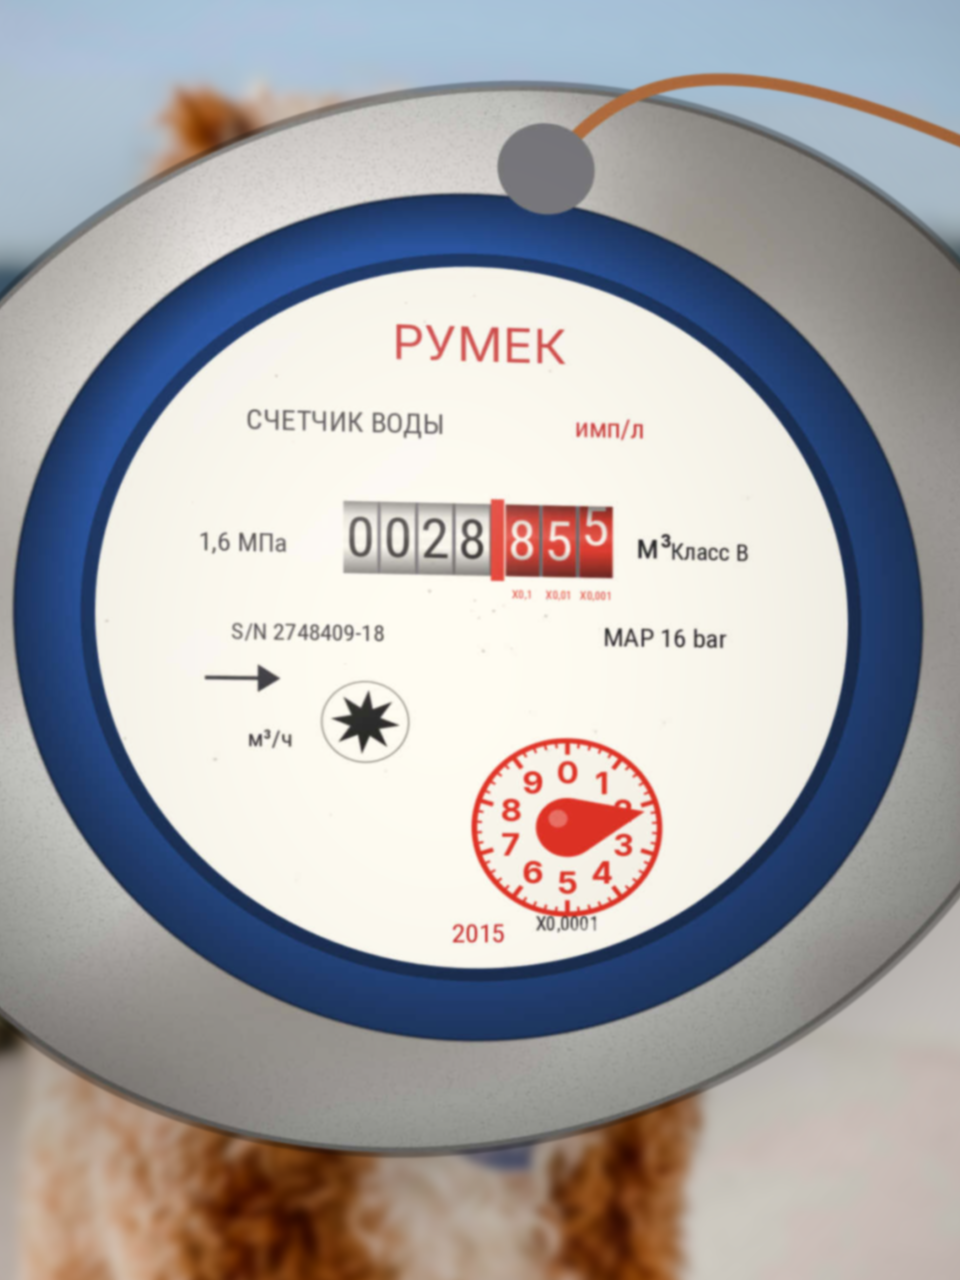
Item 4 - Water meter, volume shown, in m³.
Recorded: 28.8552 m³
